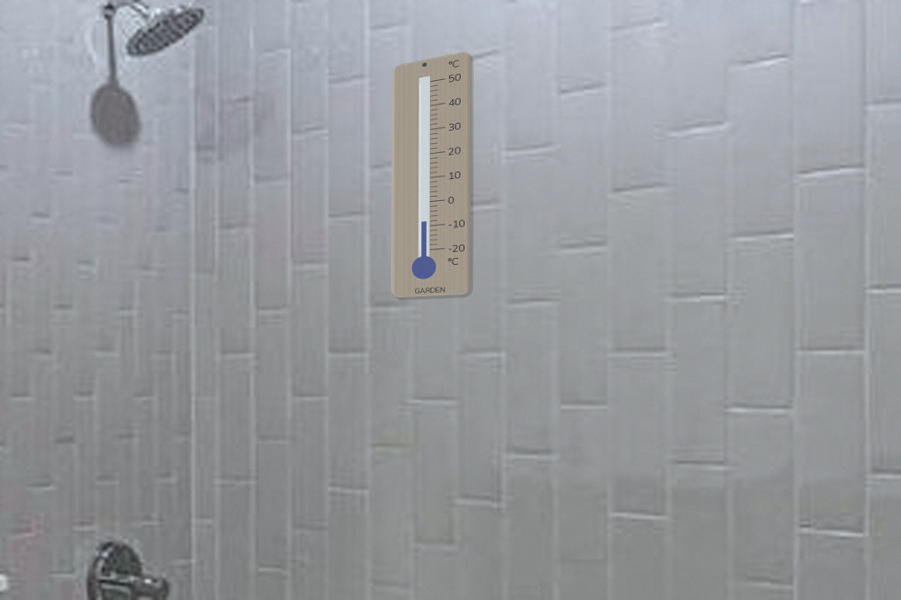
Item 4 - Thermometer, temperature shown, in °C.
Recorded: -8 °C
